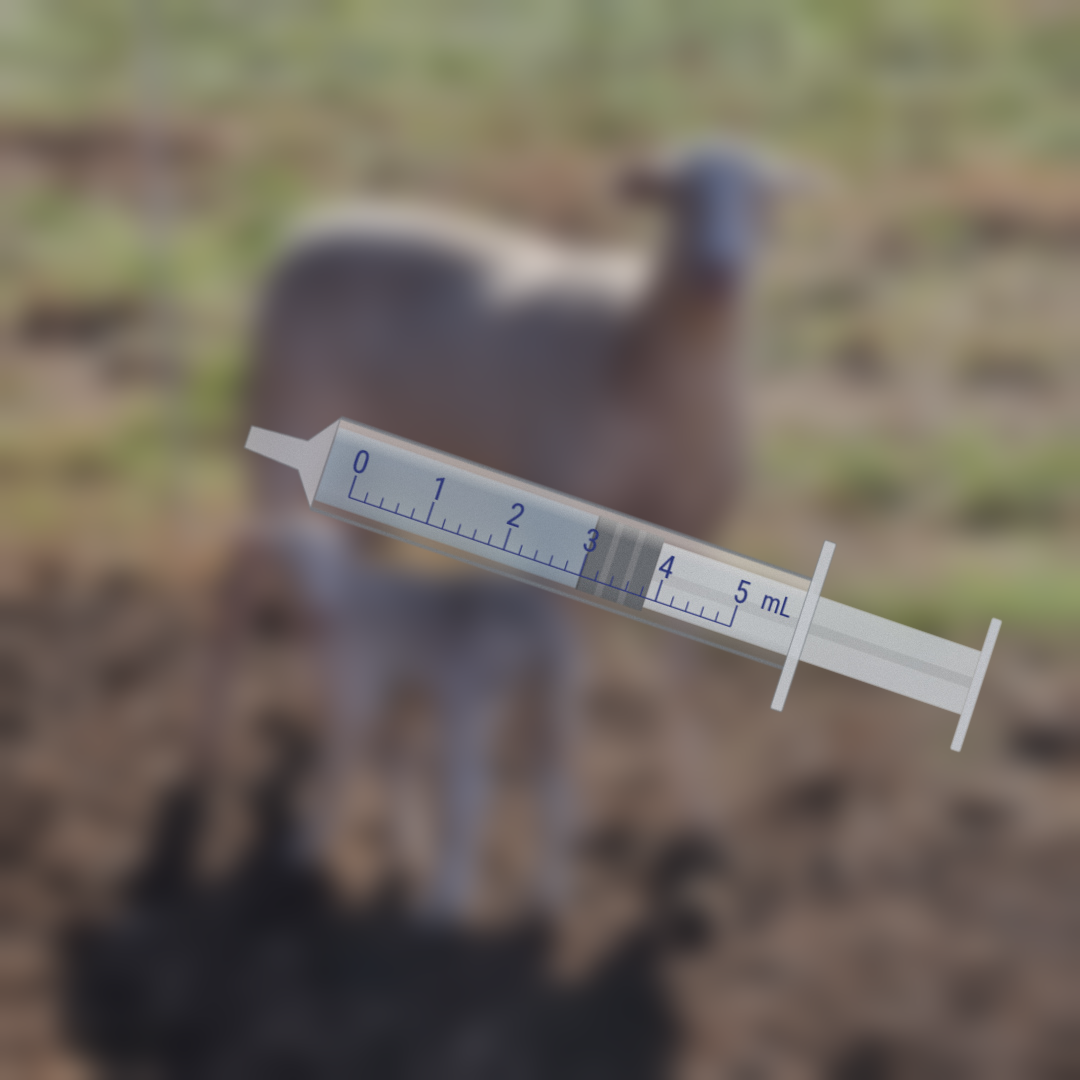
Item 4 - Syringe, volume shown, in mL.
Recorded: 3 mL
